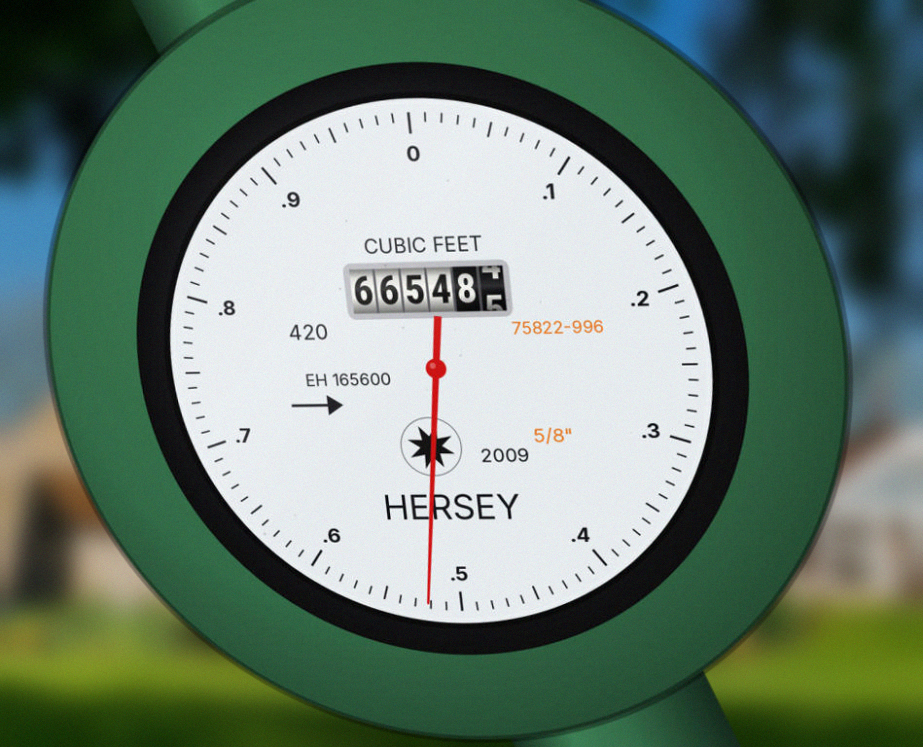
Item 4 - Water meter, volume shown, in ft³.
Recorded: 665484.52 ft³
